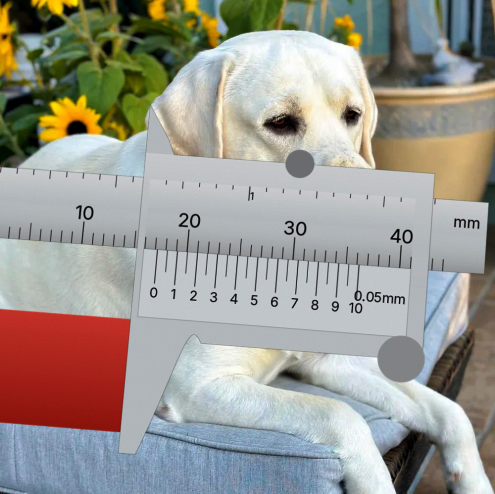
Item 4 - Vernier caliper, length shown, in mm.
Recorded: 17.2 mm
